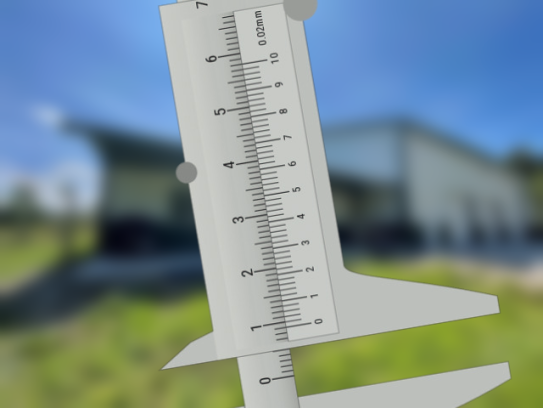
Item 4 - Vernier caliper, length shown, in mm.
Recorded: 9.0 mm
